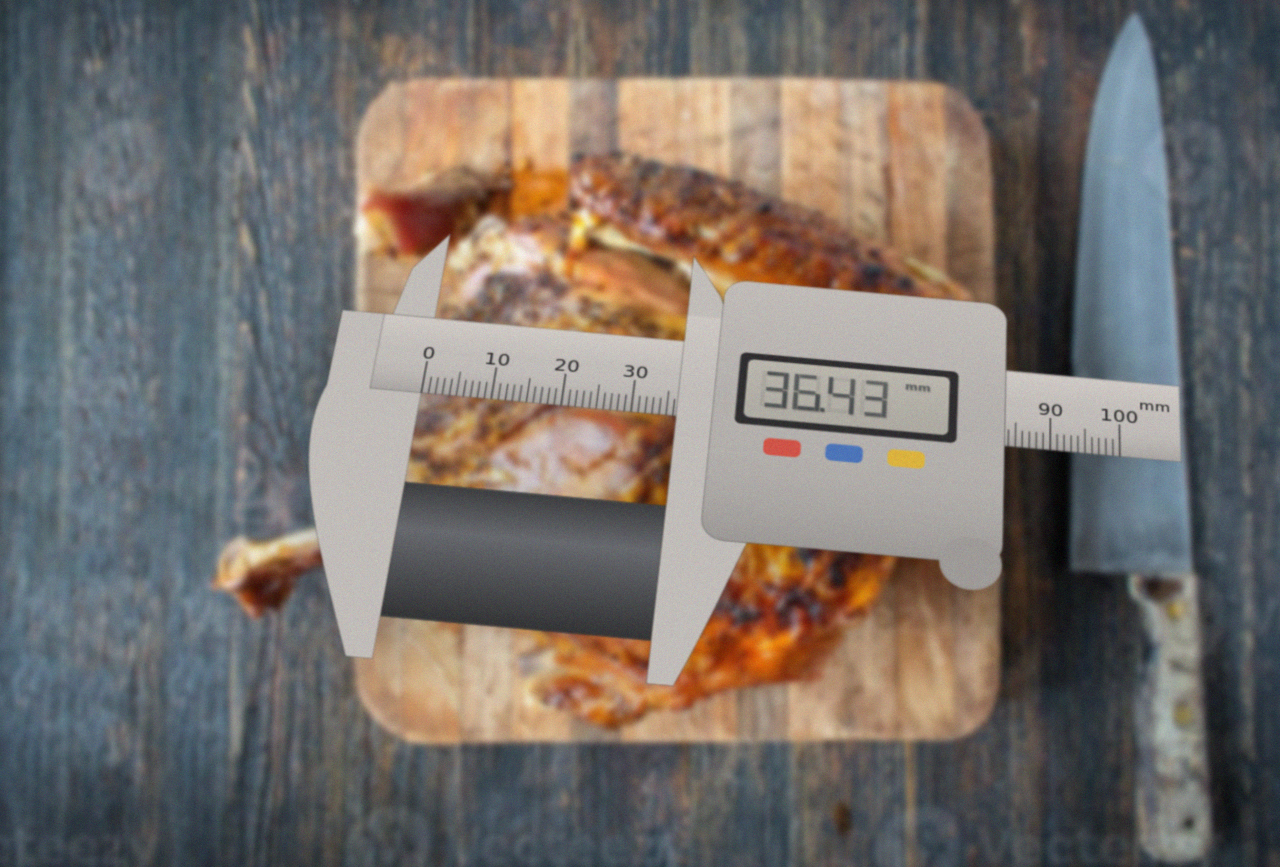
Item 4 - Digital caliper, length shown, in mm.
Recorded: 36.43 mm
